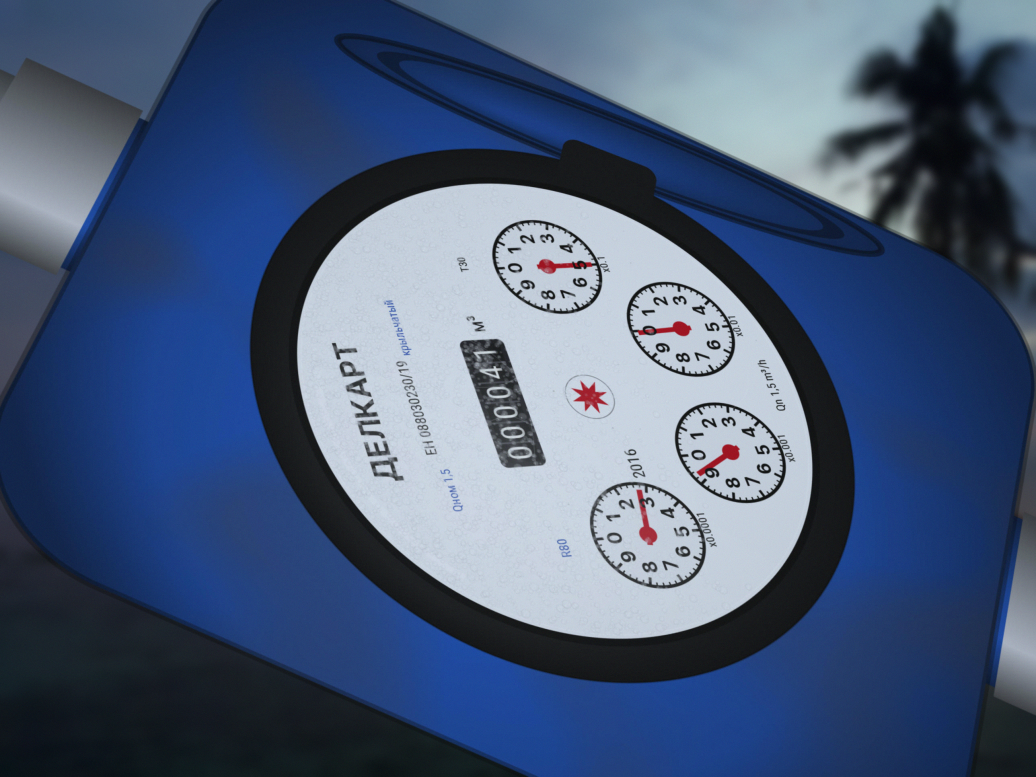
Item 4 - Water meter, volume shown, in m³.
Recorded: 41.4992 m³
